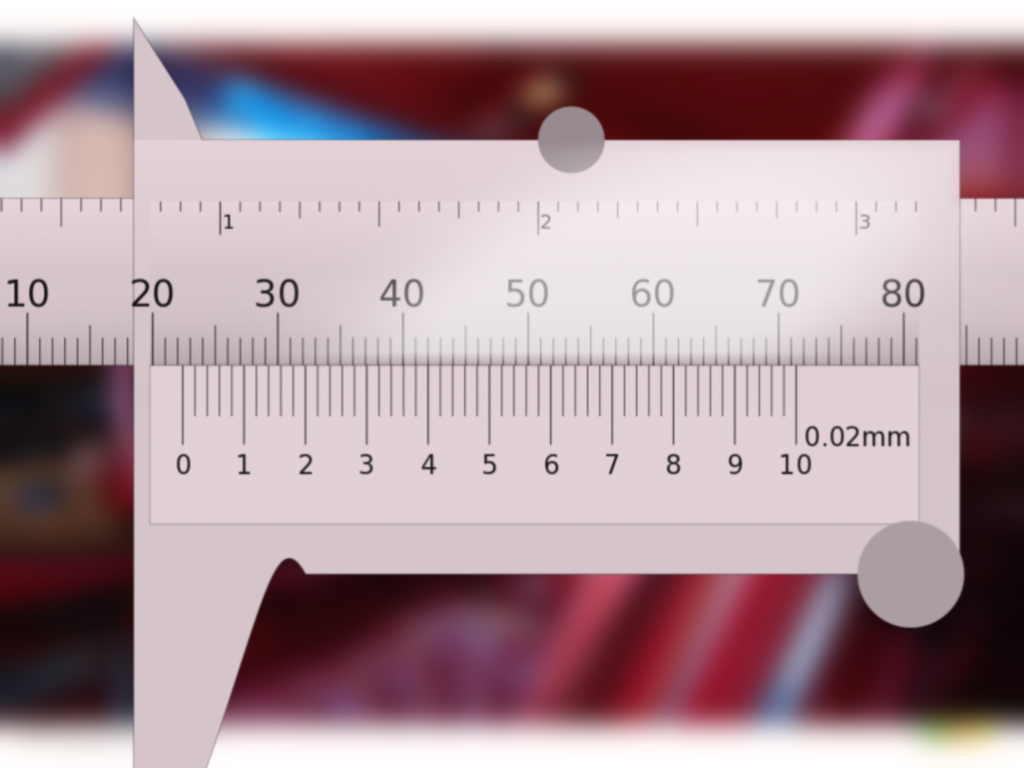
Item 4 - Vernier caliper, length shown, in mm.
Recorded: 22.4 mm
